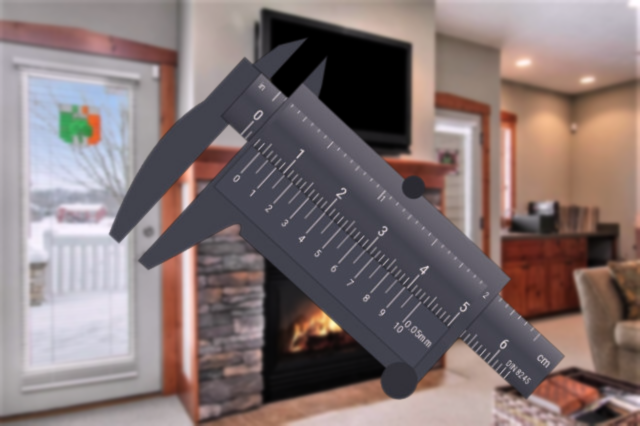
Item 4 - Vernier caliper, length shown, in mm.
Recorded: 4.5 mm
